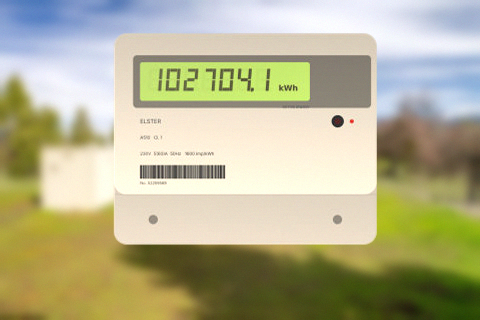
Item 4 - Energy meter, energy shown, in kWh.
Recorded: 102704.1 kWh
